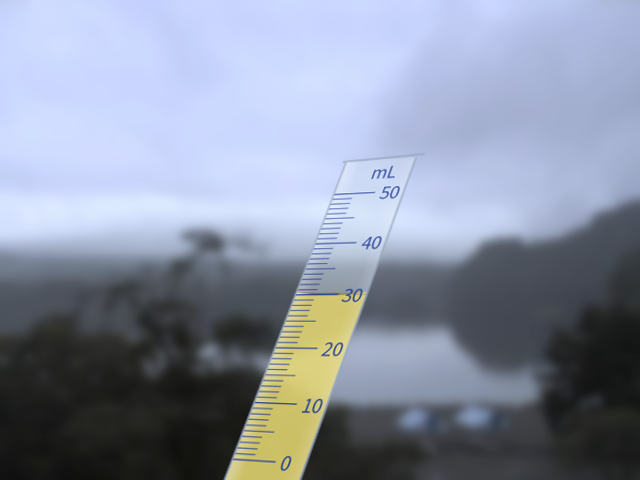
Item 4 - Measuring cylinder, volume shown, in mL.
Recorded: 30 mL
